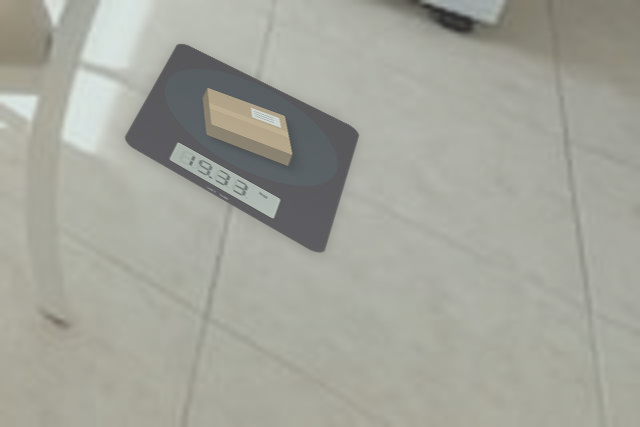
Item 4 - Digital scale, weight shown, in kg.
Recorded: 19.33 kg
